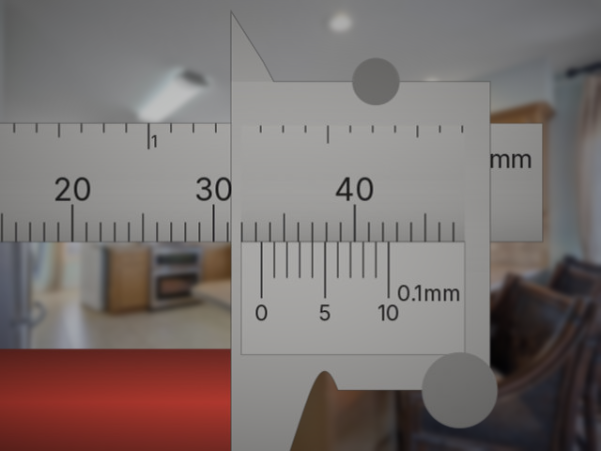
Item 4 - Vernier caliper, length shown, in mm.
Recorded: 33.4 mm
